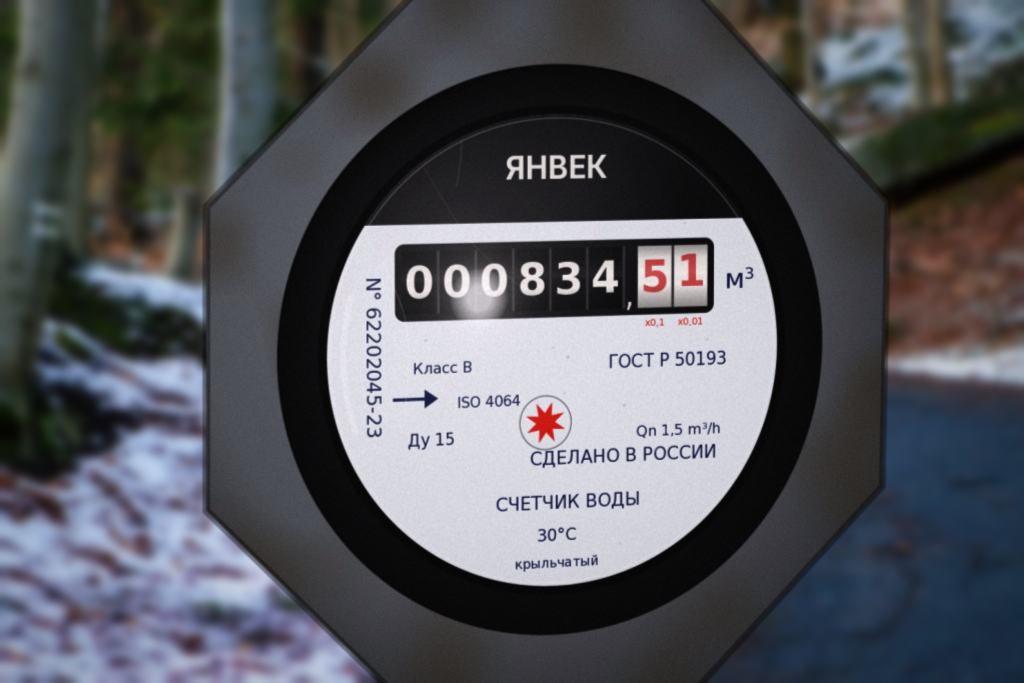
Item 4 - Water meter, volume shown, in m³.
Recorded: 834.51 m³
